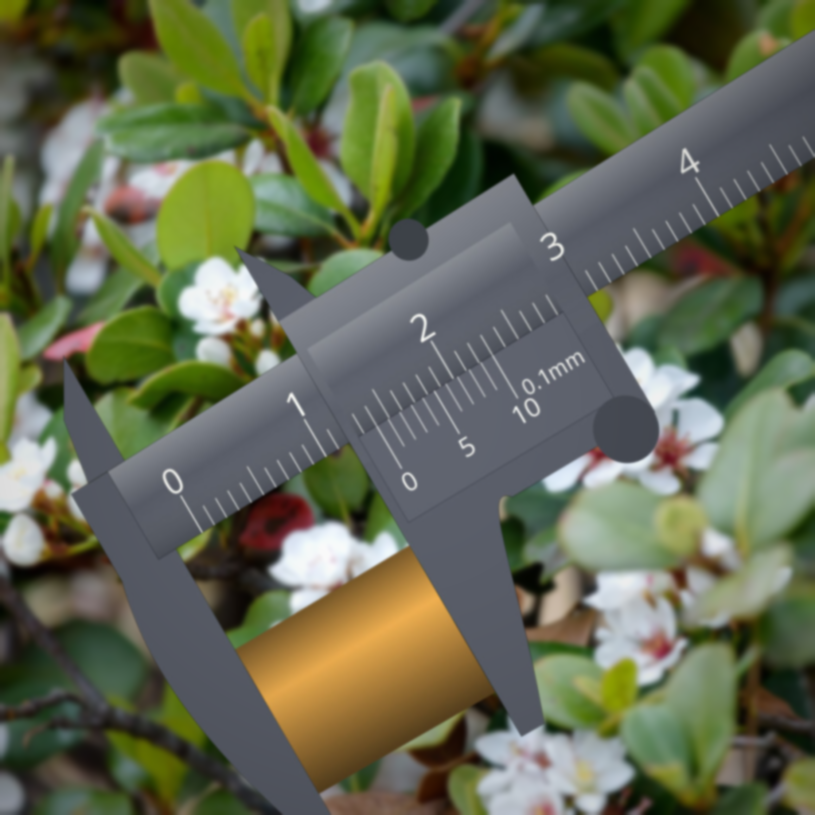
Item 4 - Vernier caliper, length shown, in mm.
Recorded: 14.0 mm
